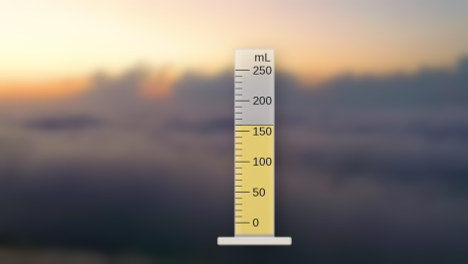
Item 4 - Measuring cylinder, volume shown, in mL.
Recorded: 160 mL
